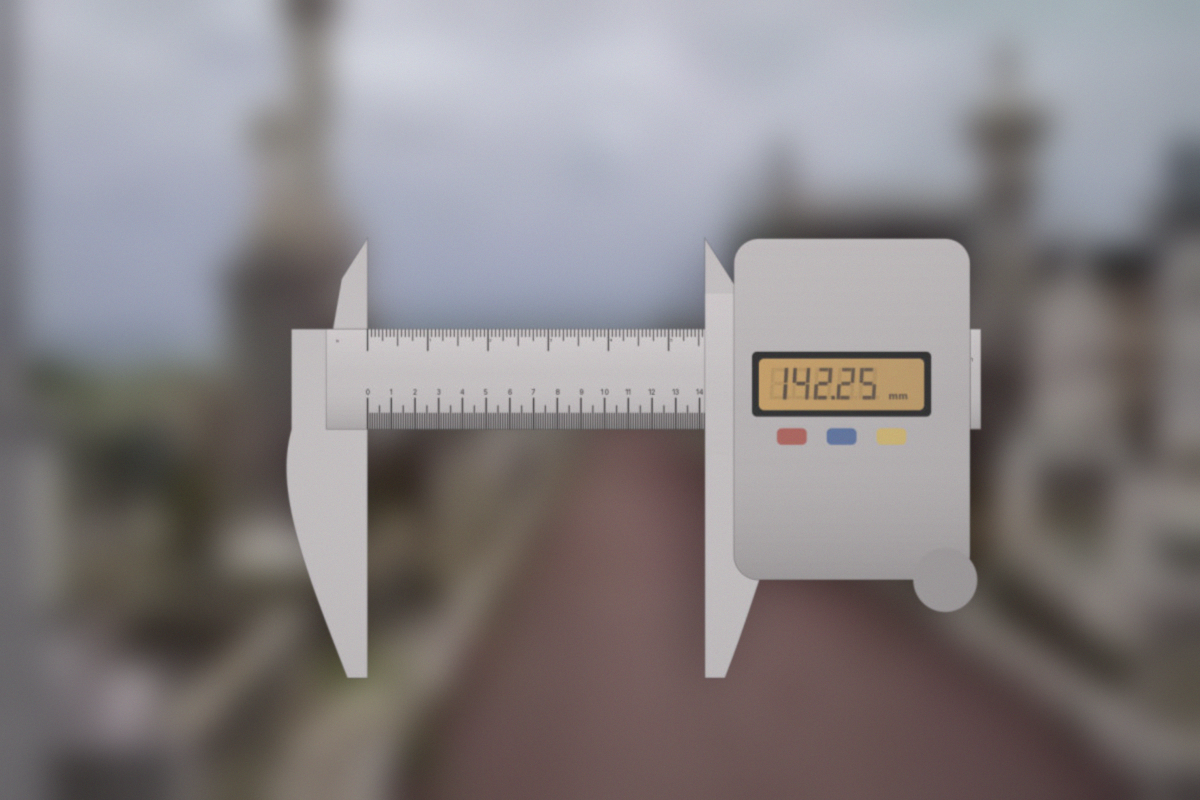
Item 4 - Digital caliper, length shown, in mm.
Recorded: 142.25 mm
